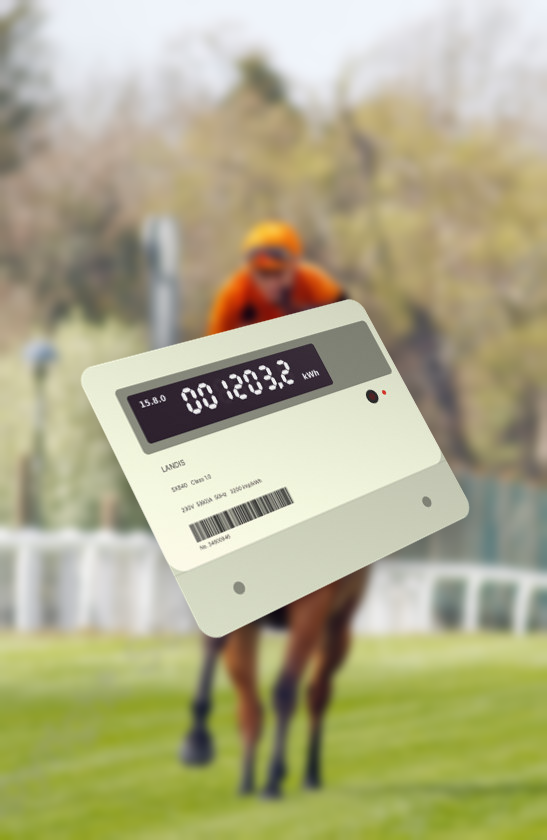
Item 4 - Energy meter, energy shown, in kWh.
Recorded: 1203.2 kWh
